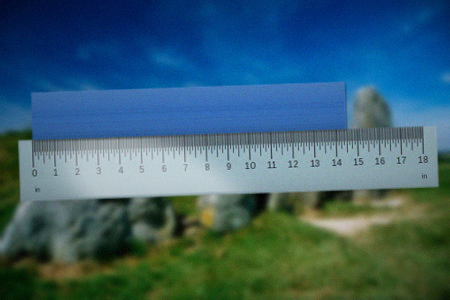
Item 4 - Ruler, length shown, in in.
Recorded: 14.5 in
